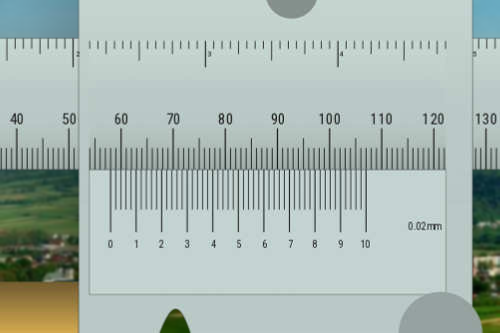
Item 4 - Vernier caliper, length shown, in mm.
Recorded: 58.0 mm
